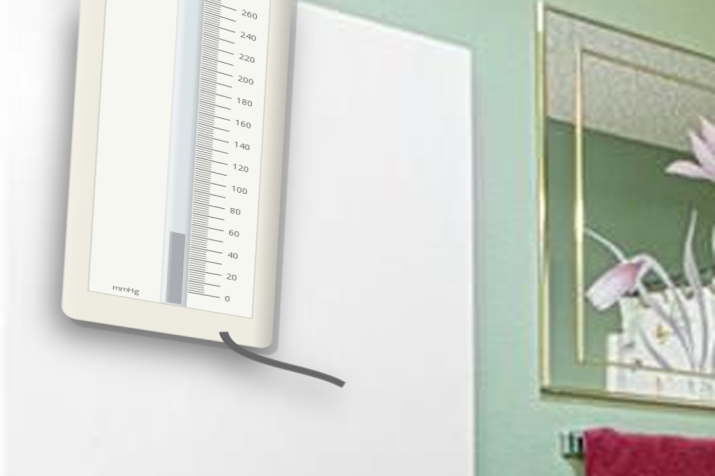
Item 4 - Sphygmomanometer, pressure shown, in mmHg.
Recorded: 50 mmHg
